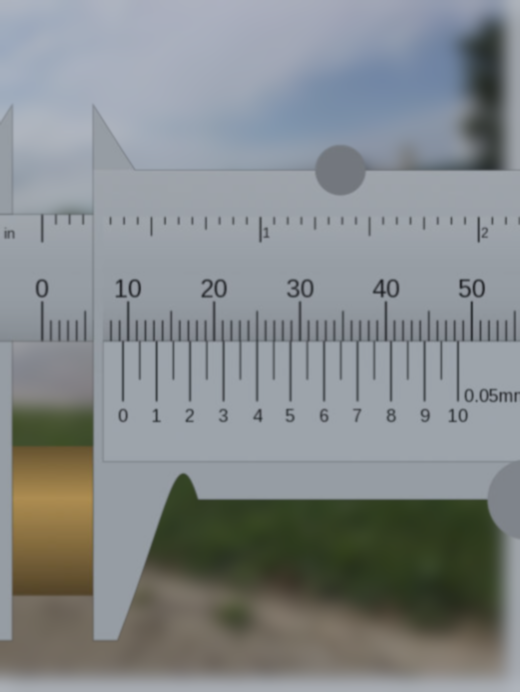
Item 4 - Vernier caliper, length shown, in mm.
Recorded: 9.4 mm
